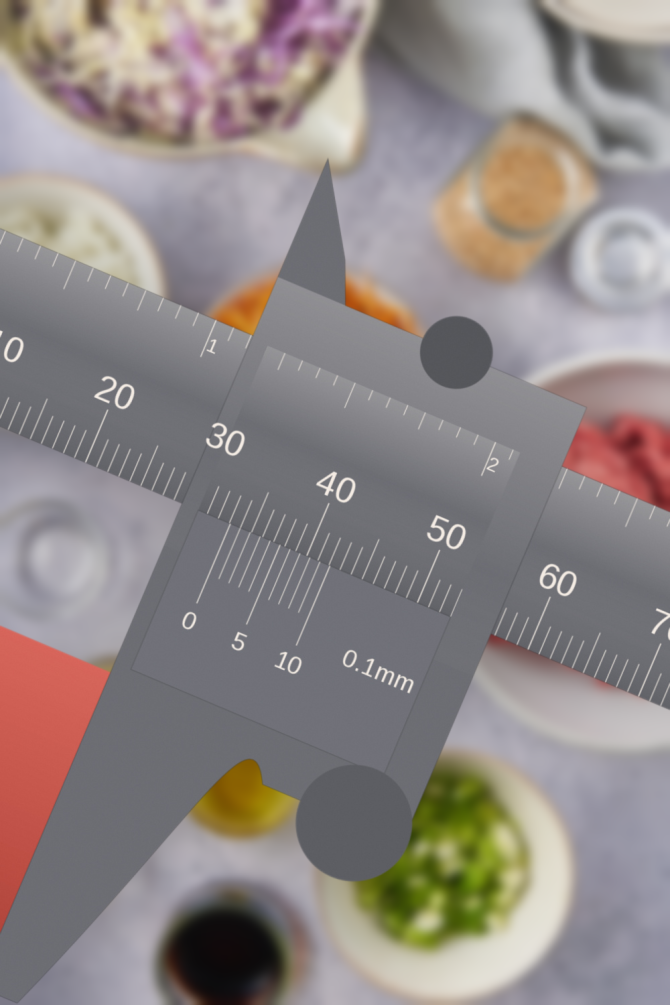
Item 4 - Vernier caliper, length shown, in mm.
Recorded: 33.1 mm
